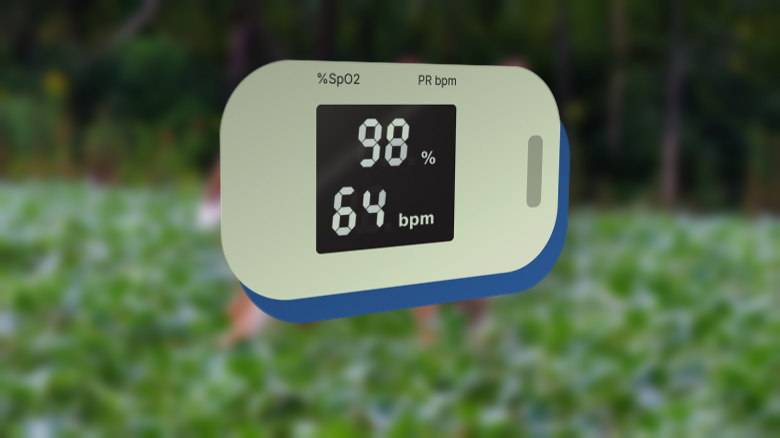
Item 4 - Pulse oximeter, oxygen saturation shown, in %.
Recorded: 98 %
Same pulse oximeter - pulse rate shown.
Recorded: 64 bpm
